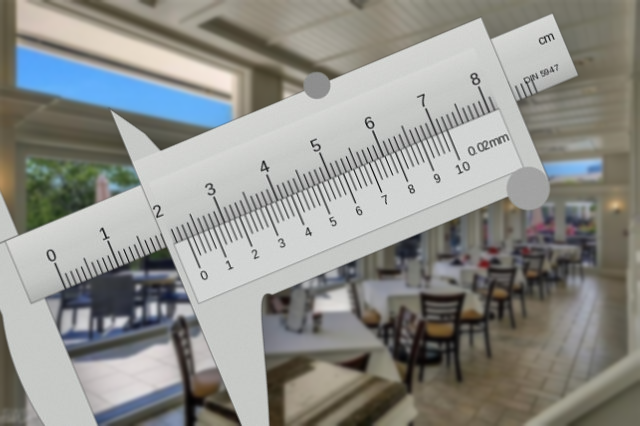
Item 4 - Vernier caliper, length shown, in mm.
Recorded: 23.0 mm
